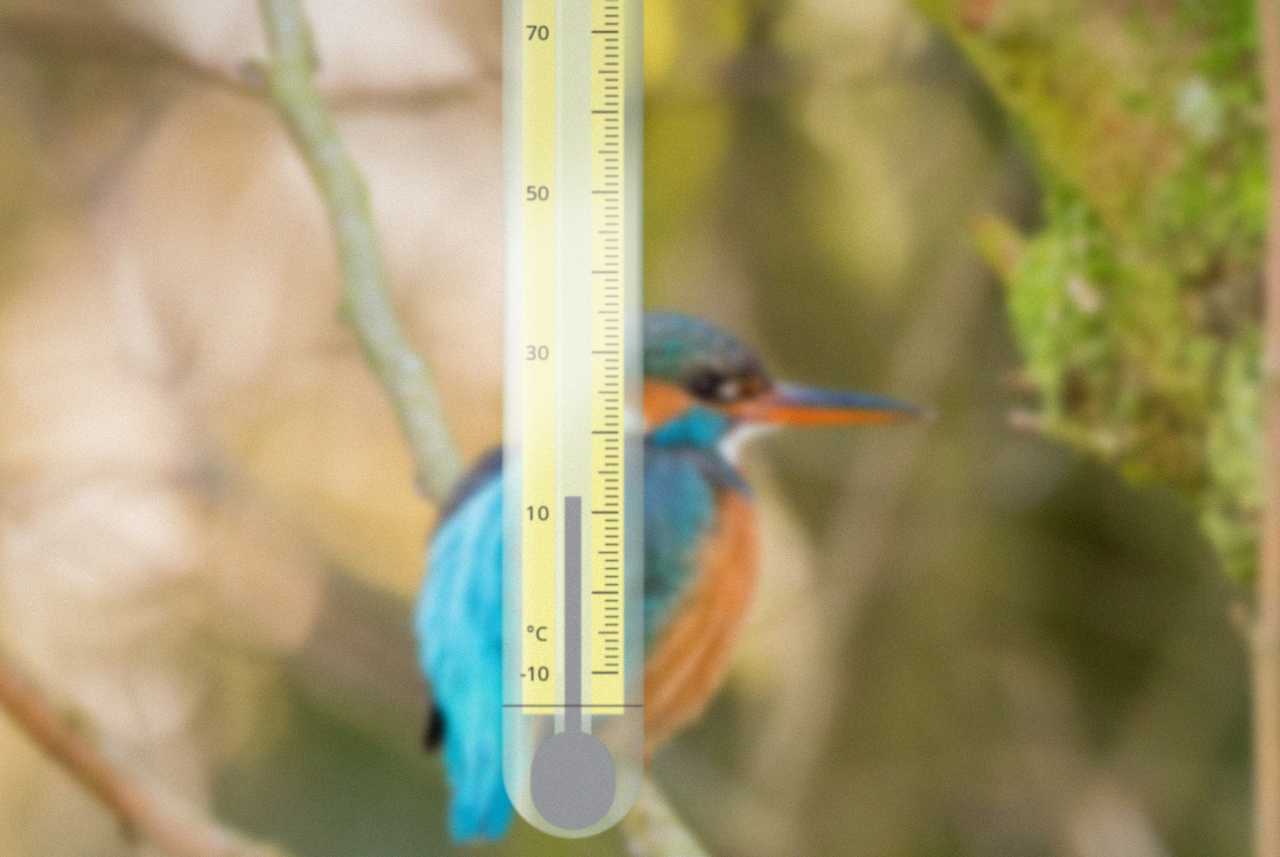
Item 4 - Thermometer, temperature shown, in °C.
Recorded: 12 °C
